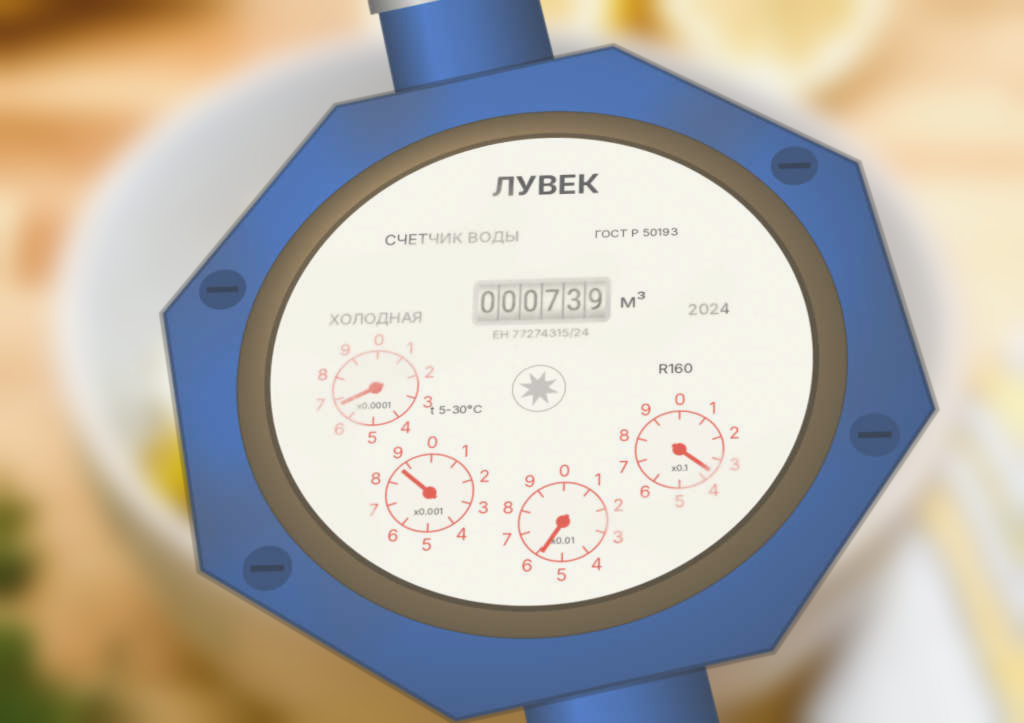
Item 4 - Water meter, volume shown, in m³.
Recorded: 739.3586 m³
